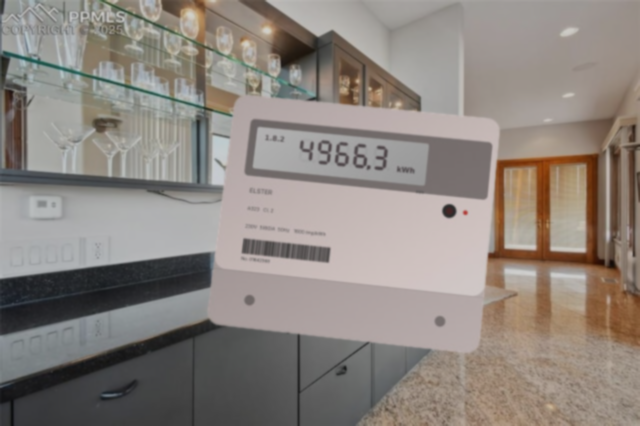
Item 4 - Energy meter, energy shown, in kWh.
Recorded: 4966.3 kWh
